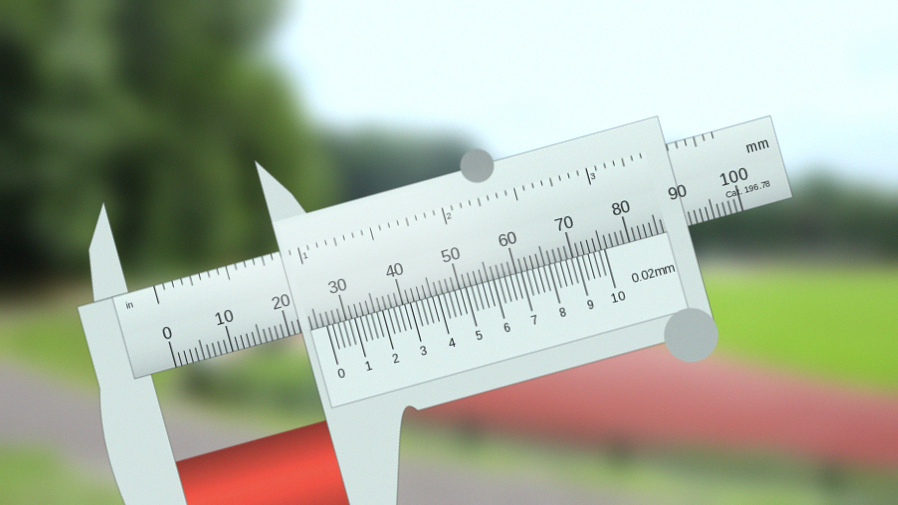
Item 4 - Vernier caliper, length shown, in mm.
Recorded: 26.6 mm
